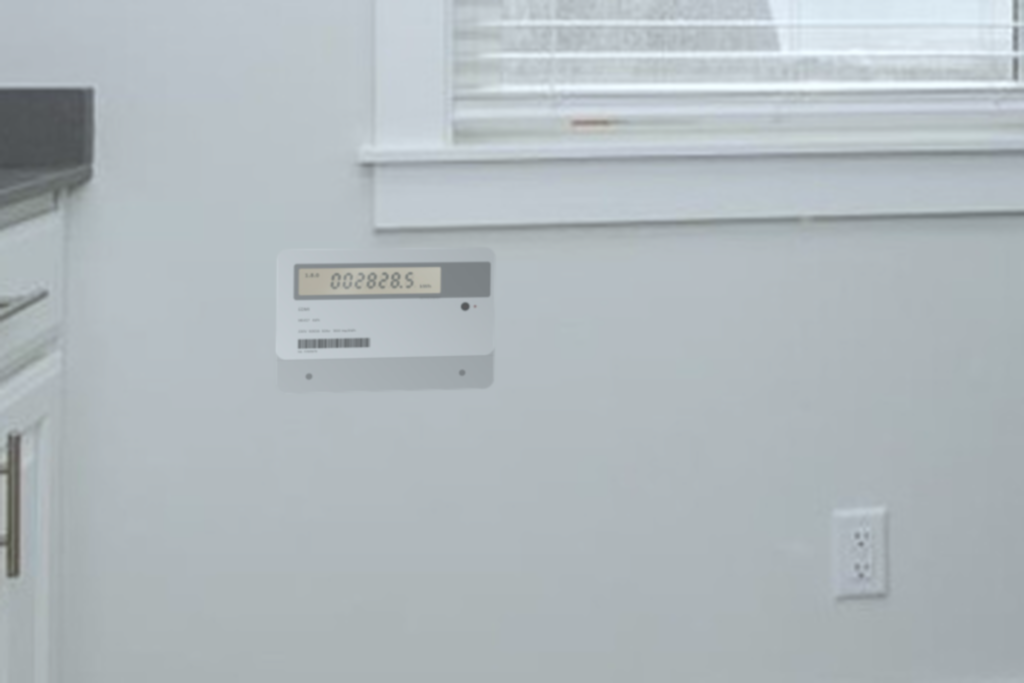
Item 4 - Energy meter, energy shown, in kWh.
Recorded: 2828.5 kWh
